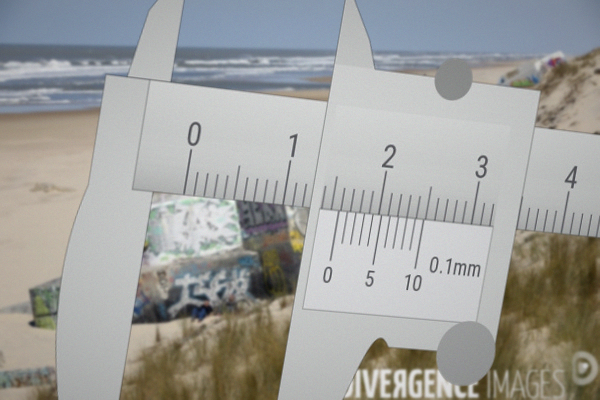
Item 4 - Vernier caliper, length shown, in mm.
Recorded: 15.8 mm
